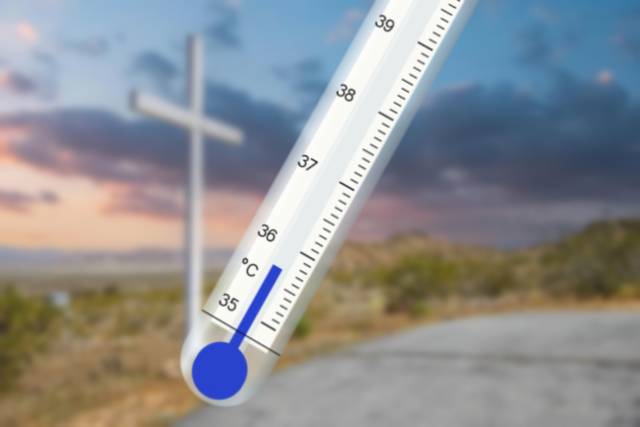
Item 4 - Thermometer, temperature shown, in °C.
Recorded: 35.7 °C
